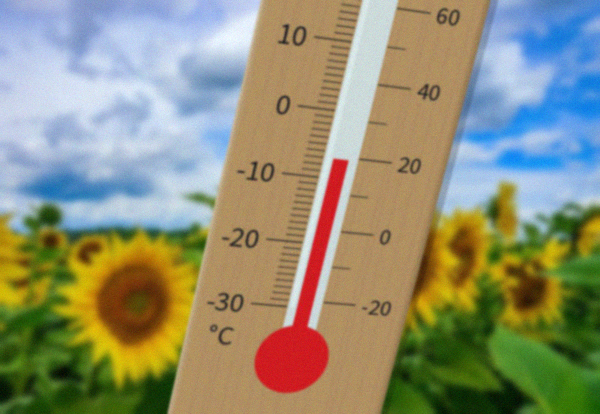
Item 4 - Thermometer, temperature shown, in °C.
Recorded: -7 °C
